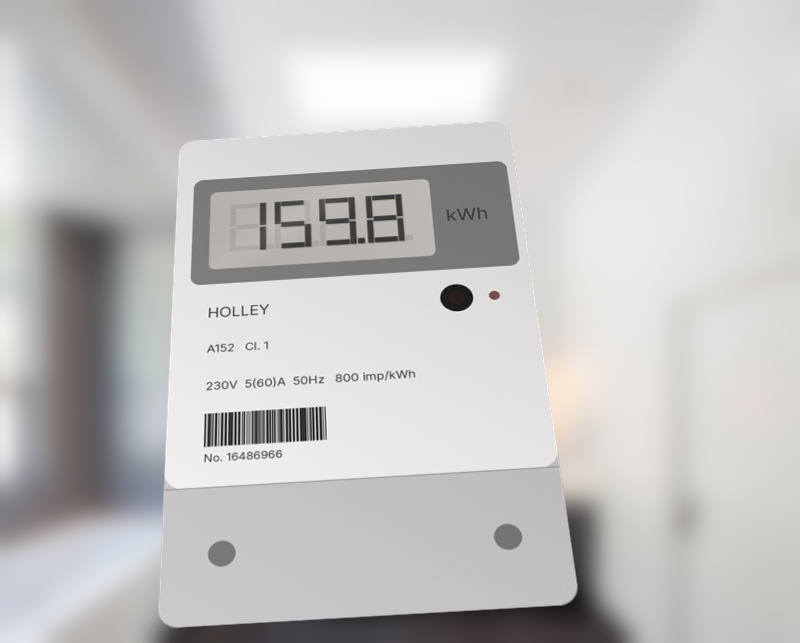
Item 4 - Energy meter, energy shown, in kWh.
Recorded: 159.8 kWh
